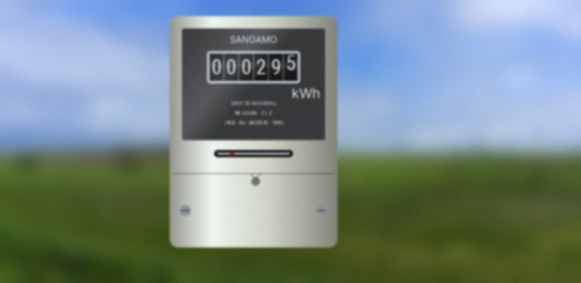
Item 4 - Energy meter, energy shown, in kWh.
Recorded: 295 kWh
